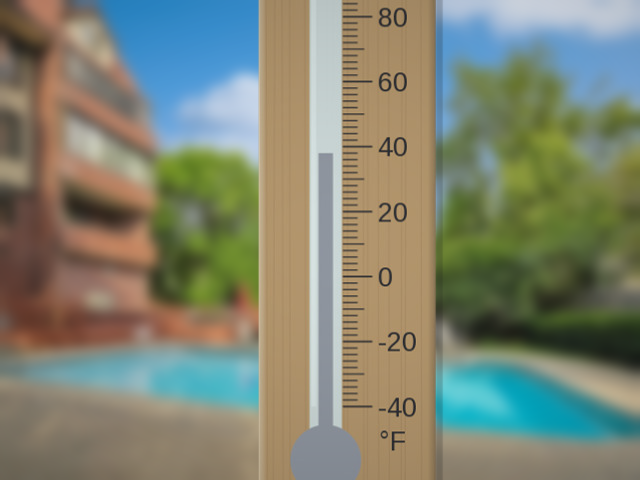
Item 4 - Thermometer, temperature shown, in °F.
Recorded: 38 °F
